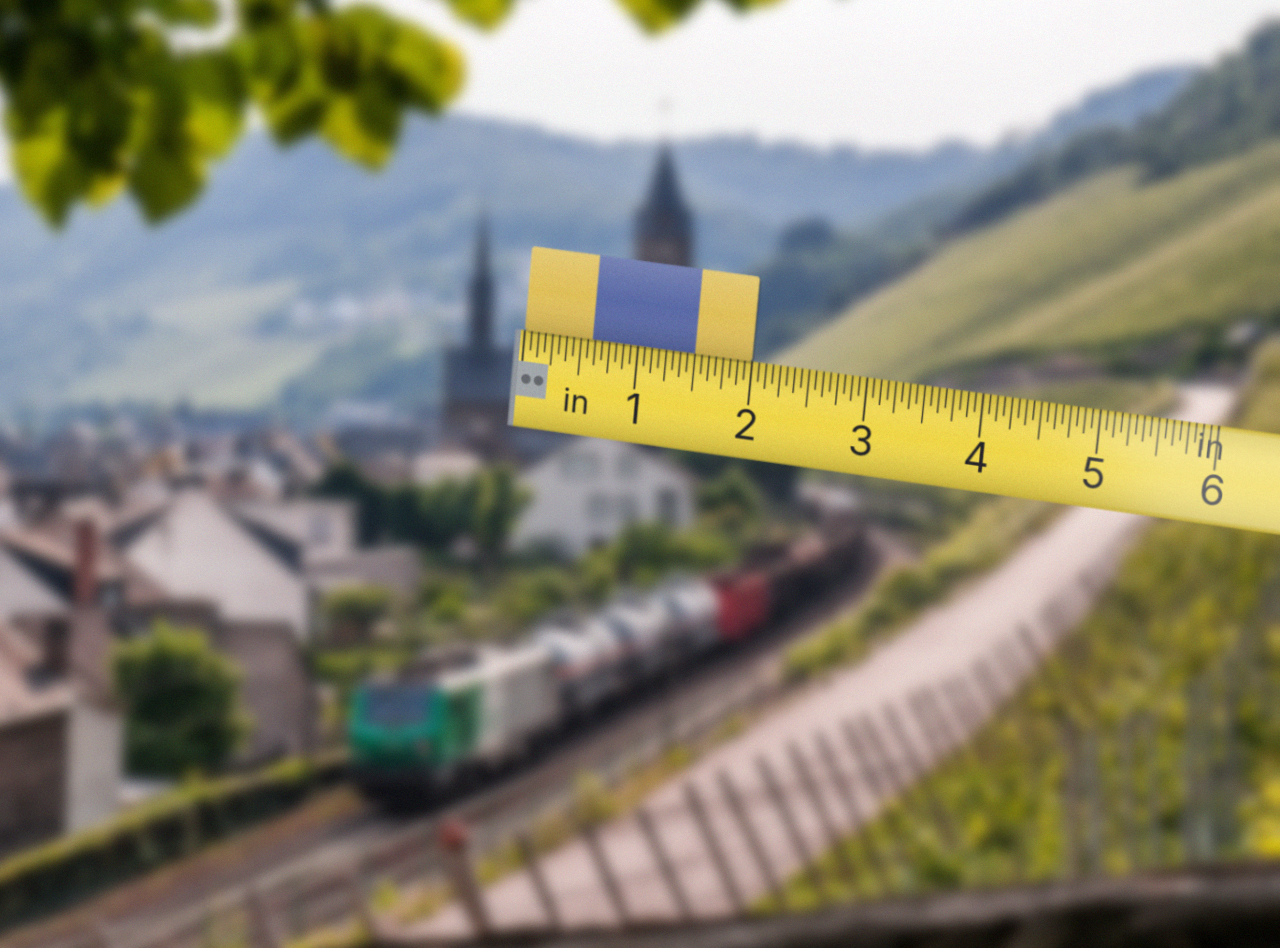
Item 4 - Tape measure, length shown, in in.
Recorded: 2 in
